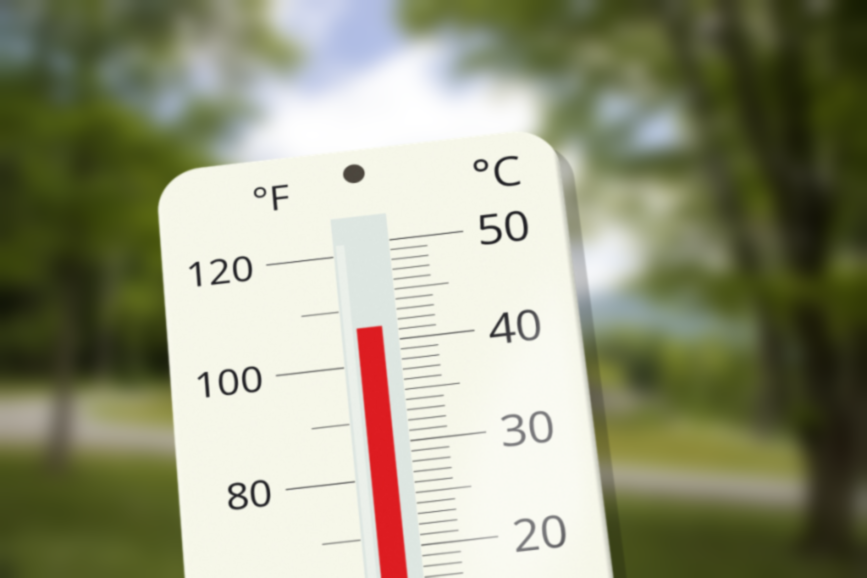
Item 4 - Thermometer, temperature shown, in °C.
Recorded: 41.5 °C
